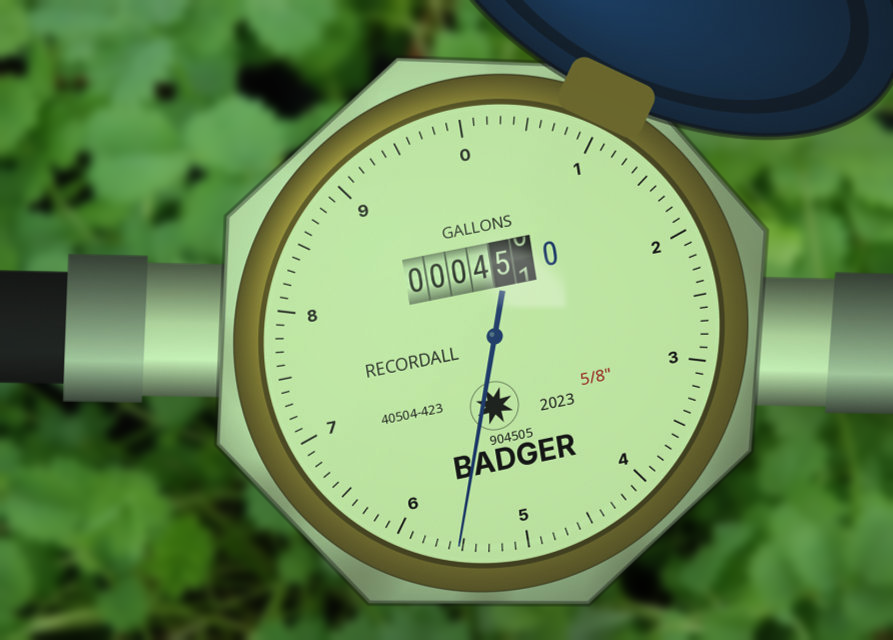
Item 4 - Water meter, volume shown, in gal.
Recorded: 4505.5 gal
